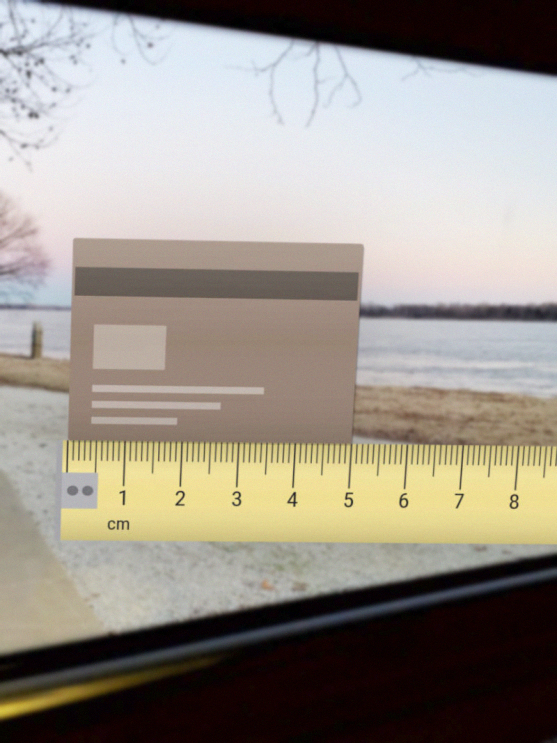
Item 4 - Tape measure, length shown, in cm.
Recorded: 5 cm
